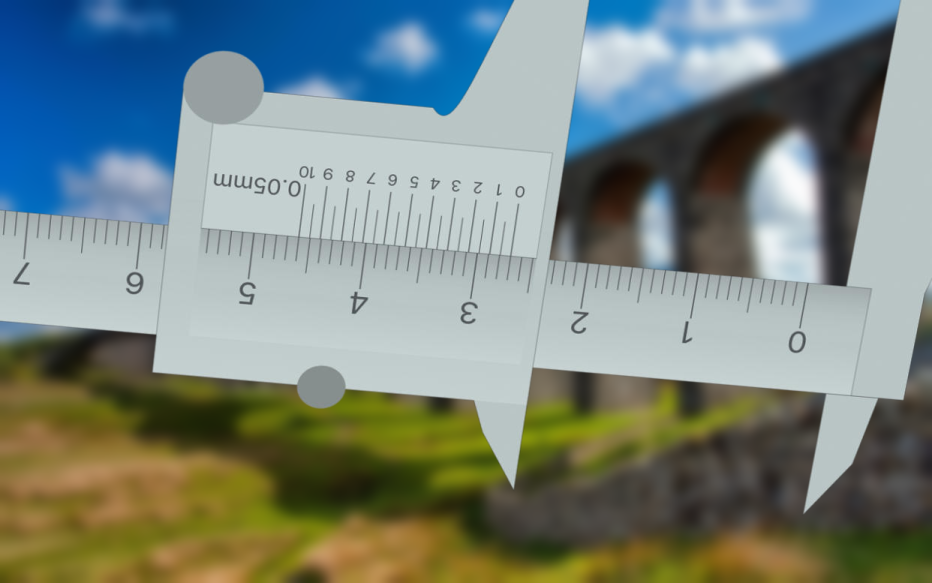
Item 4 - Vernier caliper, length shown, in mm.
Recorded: 27.0 mm
